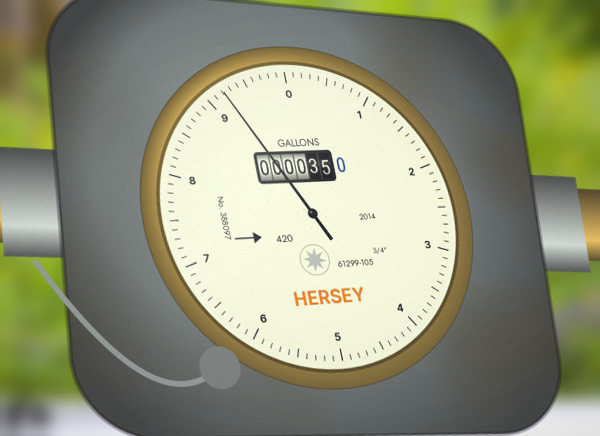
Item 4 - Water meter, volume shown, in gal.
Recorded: 349.2 gal
